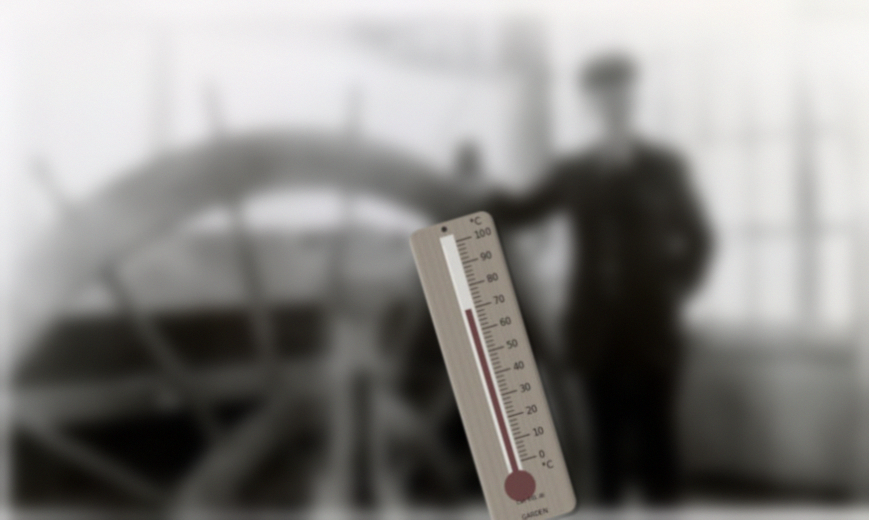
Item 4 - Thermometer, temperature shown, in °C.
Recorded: 70 °C
